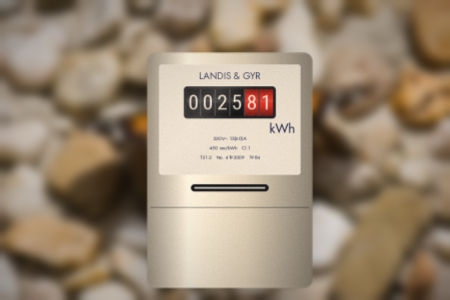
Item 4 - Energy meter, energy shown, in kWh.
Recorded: 25.81 kWh
